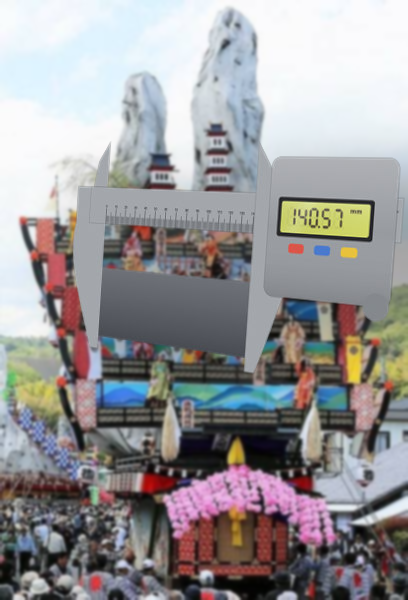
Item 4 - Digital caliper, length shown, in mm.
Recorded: 140.57 mm
